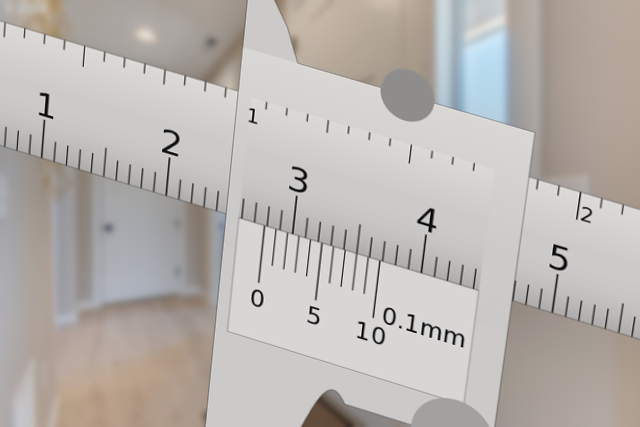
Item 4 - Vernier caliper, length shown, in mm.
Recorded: 27.8 mm
